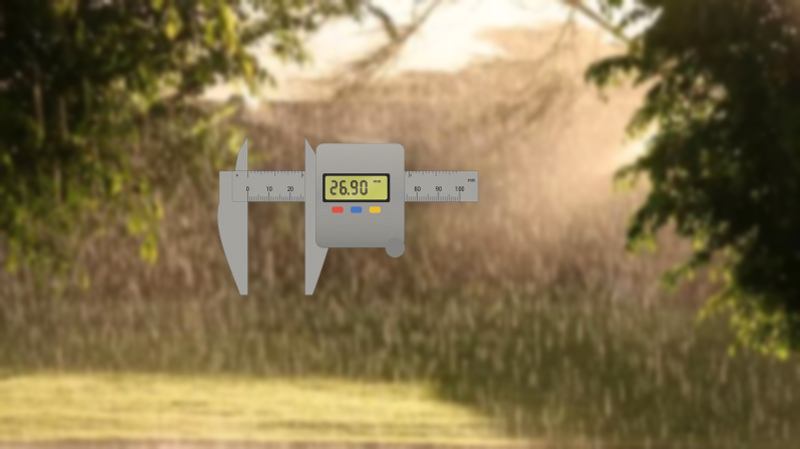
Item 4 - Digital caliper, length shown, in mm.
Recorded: 26.90 mm
